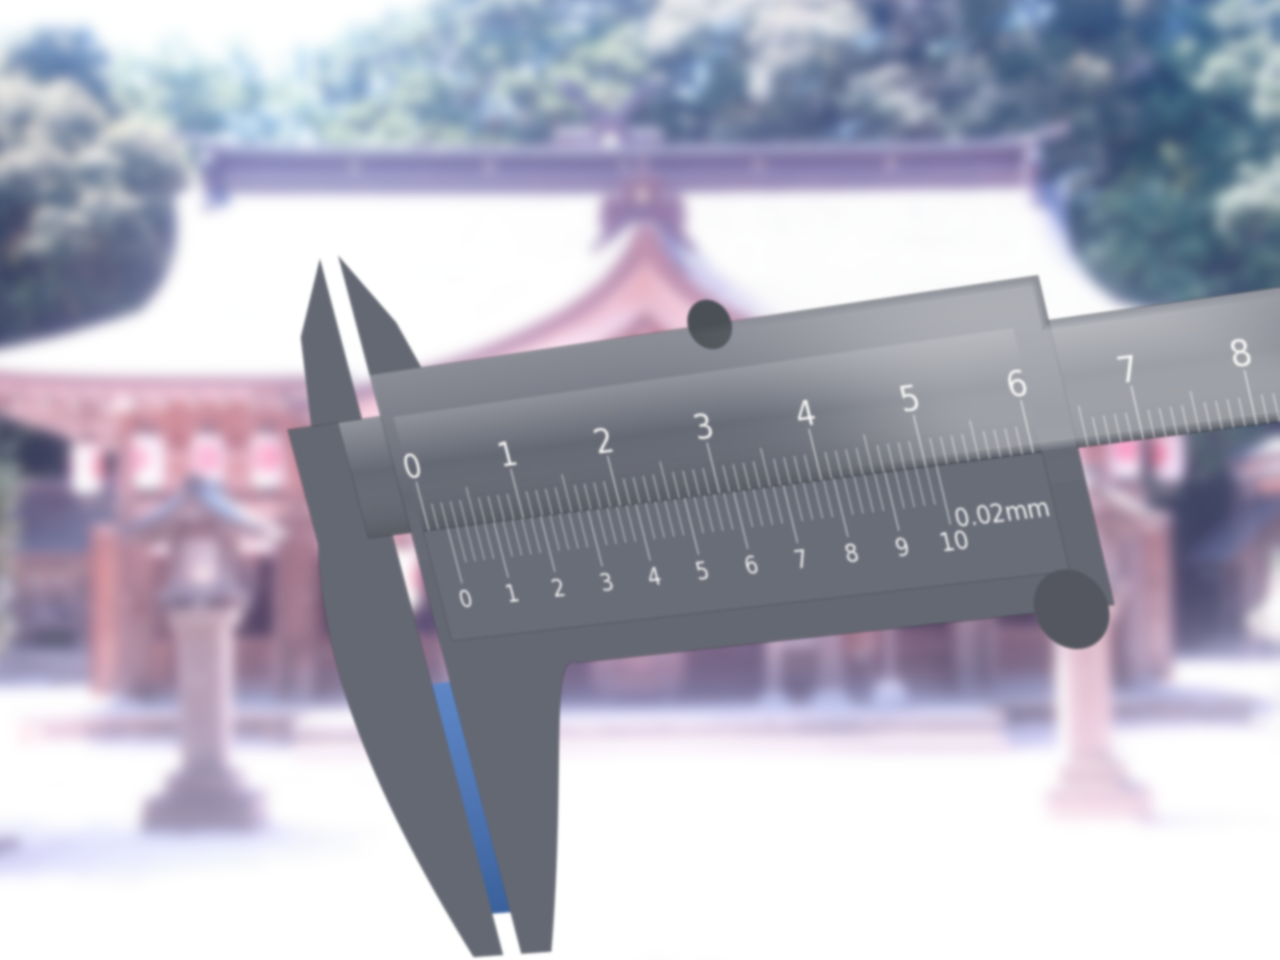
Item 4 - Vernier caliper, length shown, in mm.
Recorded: 2.0 mm
